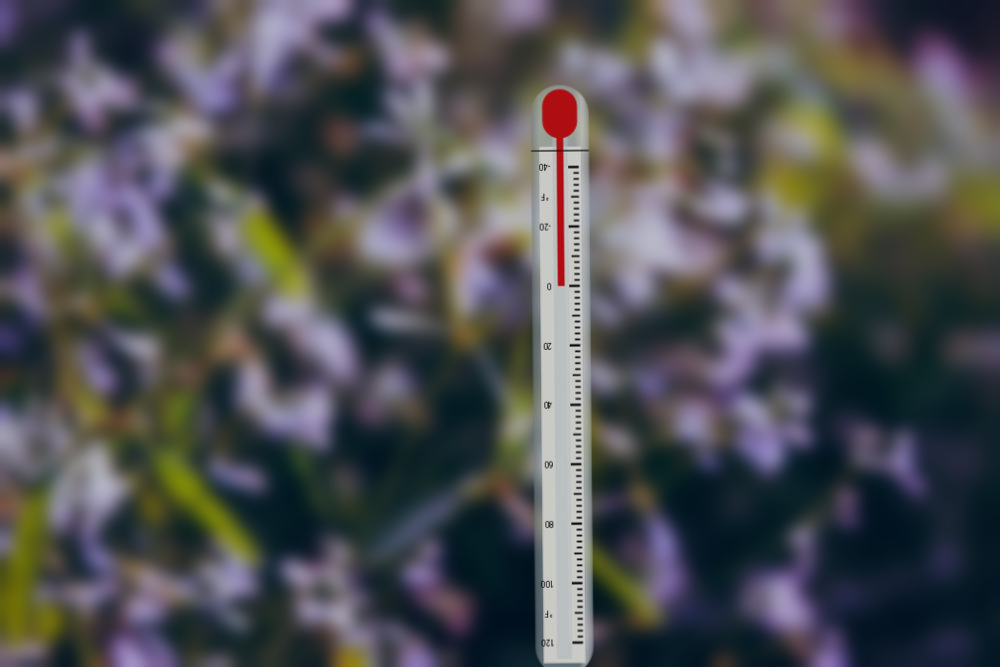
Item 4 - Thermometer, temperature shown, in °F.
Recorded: 0 °F
